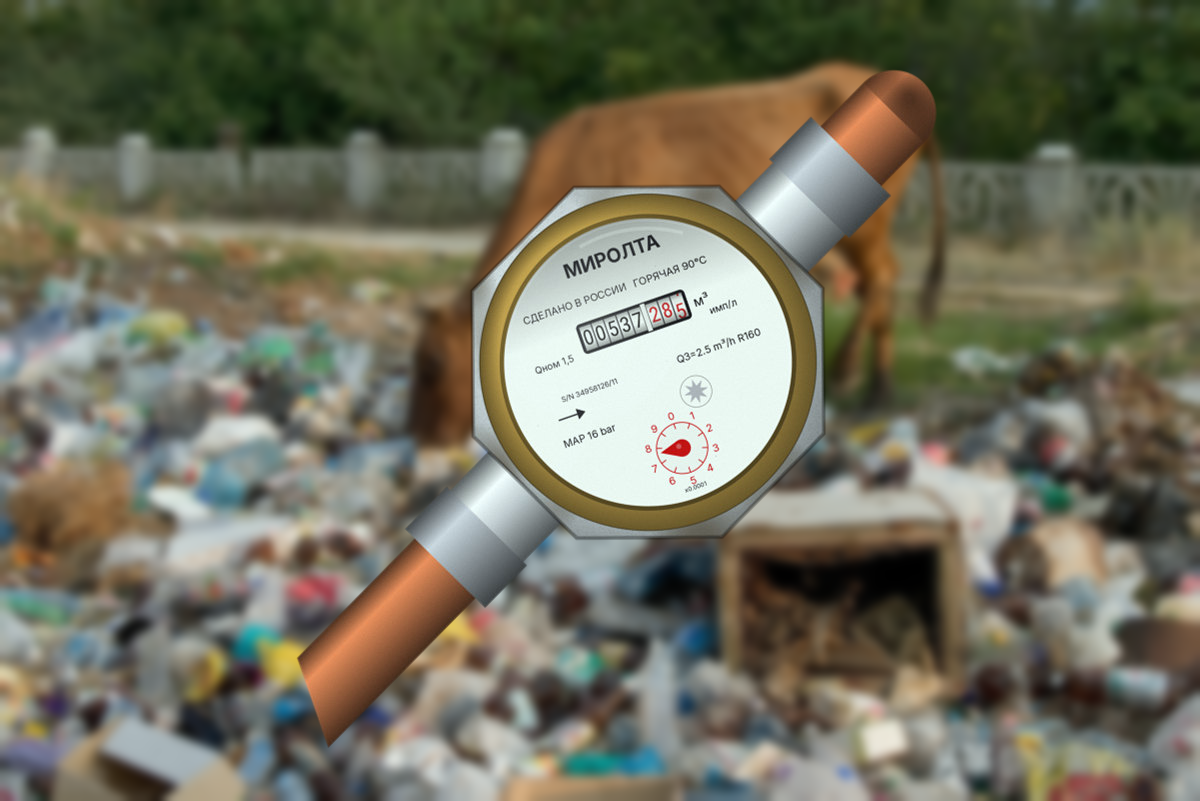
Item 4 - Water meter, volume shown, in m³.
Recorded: 537.2847 m³
